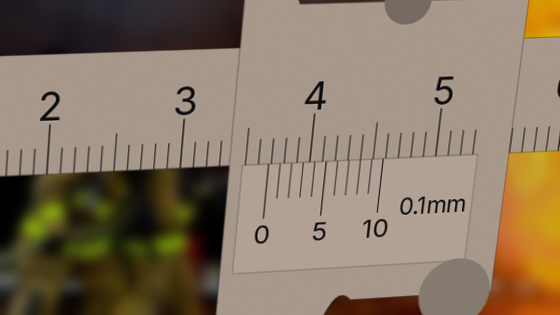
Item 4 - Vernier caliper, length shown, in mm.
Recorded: 36.8 mm
